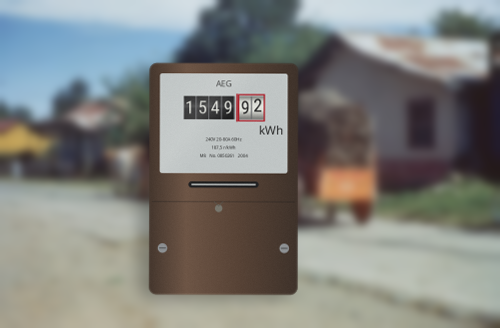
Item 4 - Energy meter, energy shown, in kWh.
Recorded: 1549.92 kWh
